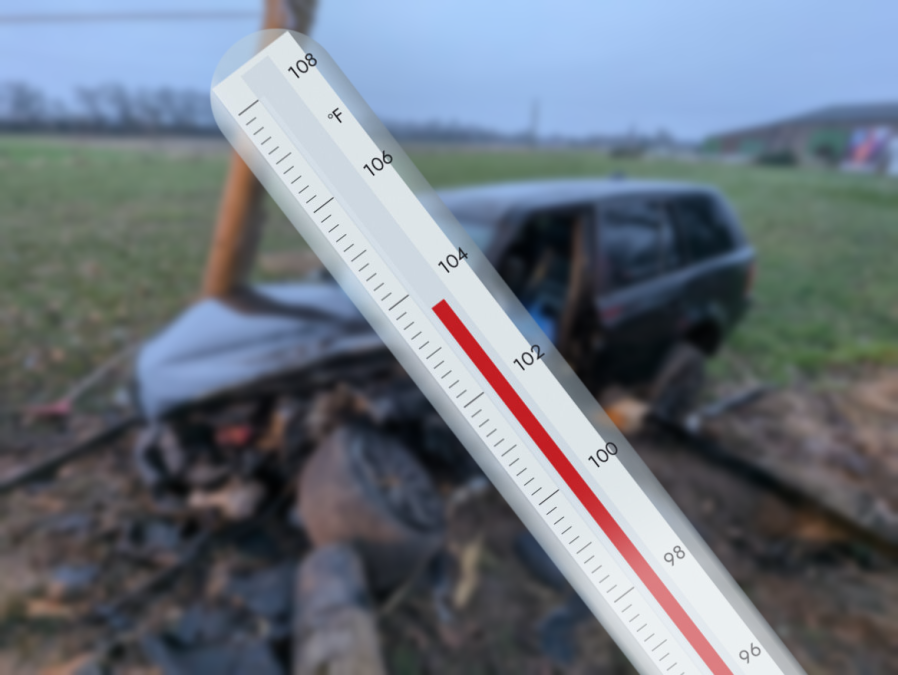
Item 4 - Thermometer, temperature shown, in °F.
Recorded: 103.6 °F
